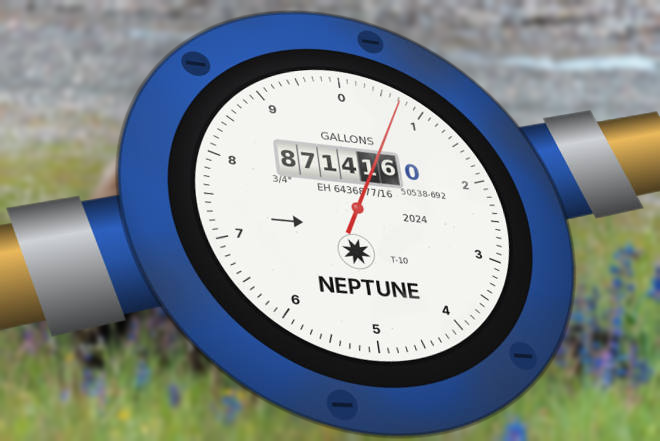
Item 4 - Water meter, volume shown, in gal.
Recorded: 8714160.7 gal
